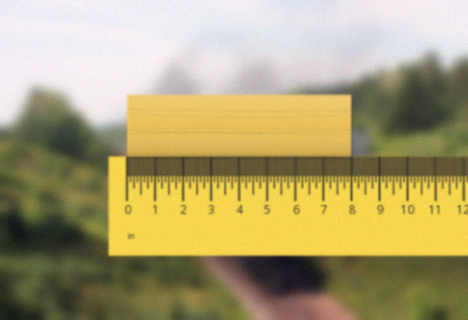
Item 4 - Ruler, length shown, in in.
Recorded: 8 in
